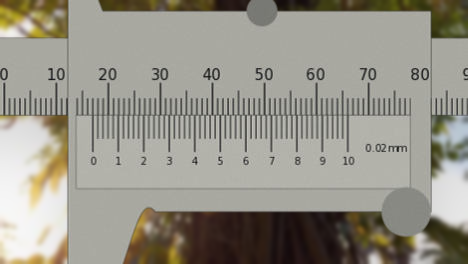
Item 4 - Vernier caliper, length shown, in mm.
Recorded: 17.0 mm
